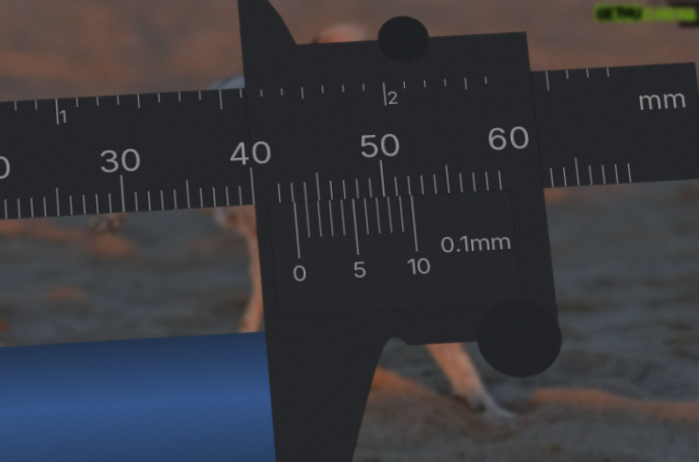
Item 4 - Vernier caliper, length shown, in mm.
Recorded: 43.1 mm
